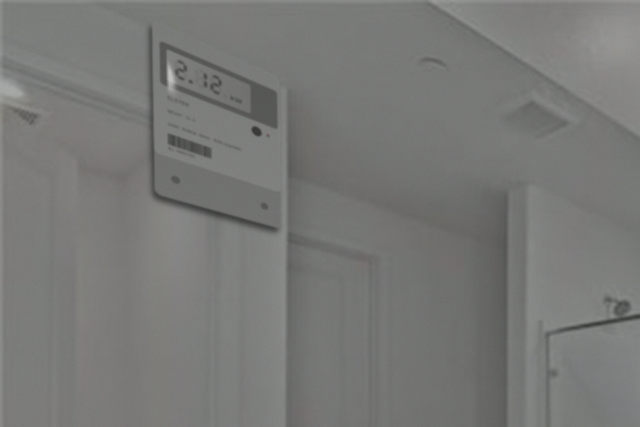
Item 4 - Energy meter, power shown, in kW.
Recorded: 2.12 kW
